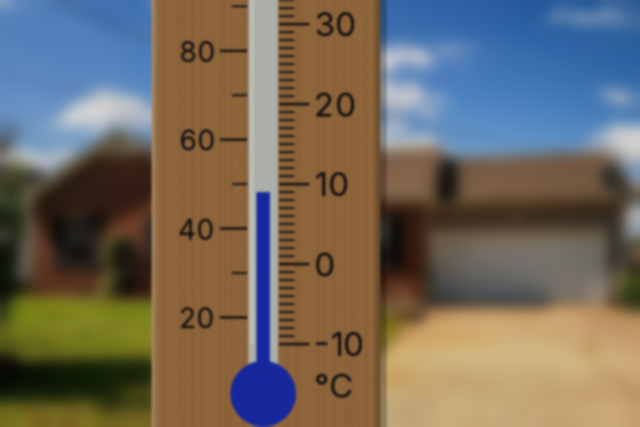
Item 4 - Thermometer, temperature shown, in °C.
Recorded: 9 °C
